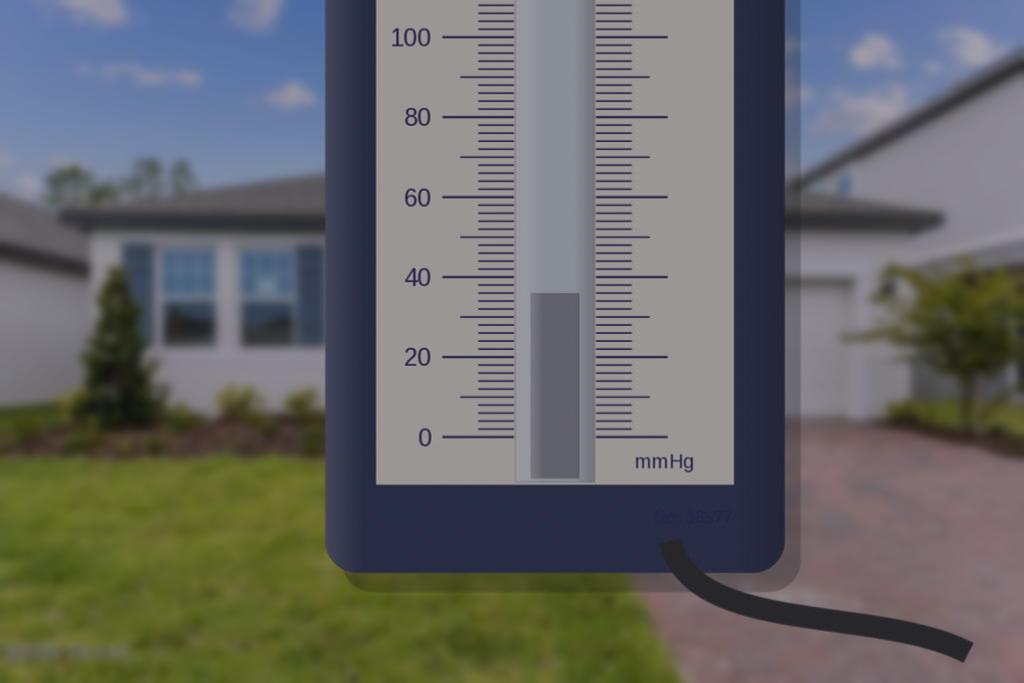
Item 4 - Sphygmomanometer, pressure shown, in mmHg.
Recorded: 36 mmHg
